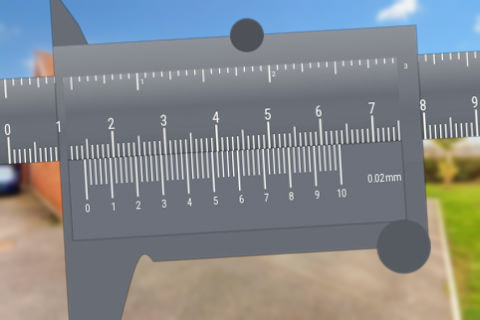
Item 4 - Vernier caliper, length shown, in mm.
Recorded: 14.4 mm
